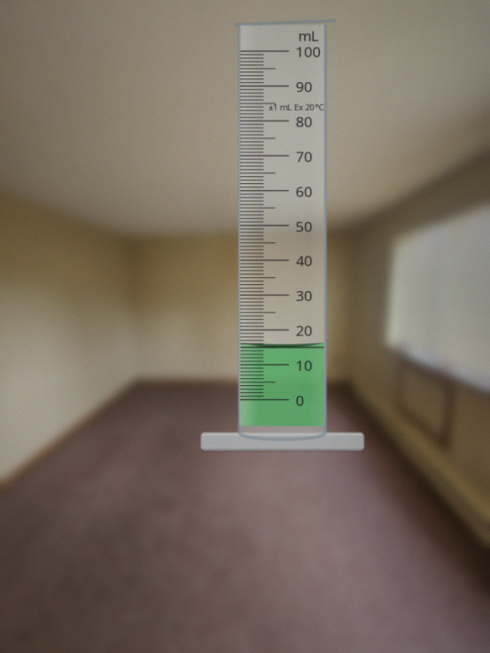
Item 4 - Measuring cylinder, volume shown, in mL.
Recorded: 15 mL
